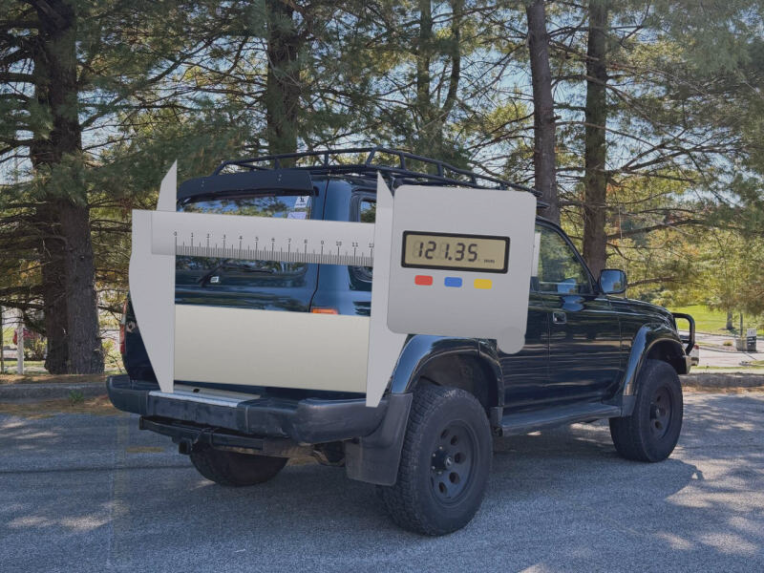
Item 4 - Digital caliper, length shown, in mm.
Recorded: 121.35 mm
